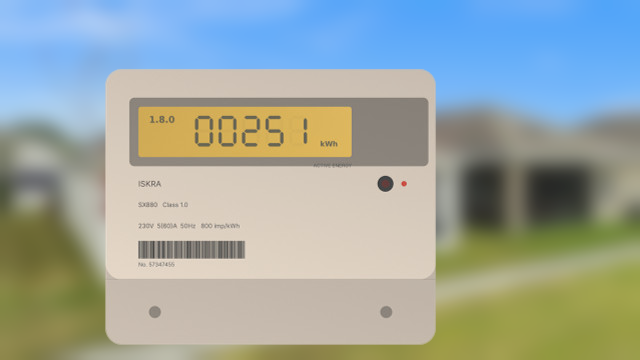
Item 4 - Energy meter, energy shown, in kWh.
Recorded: 251 kWh
